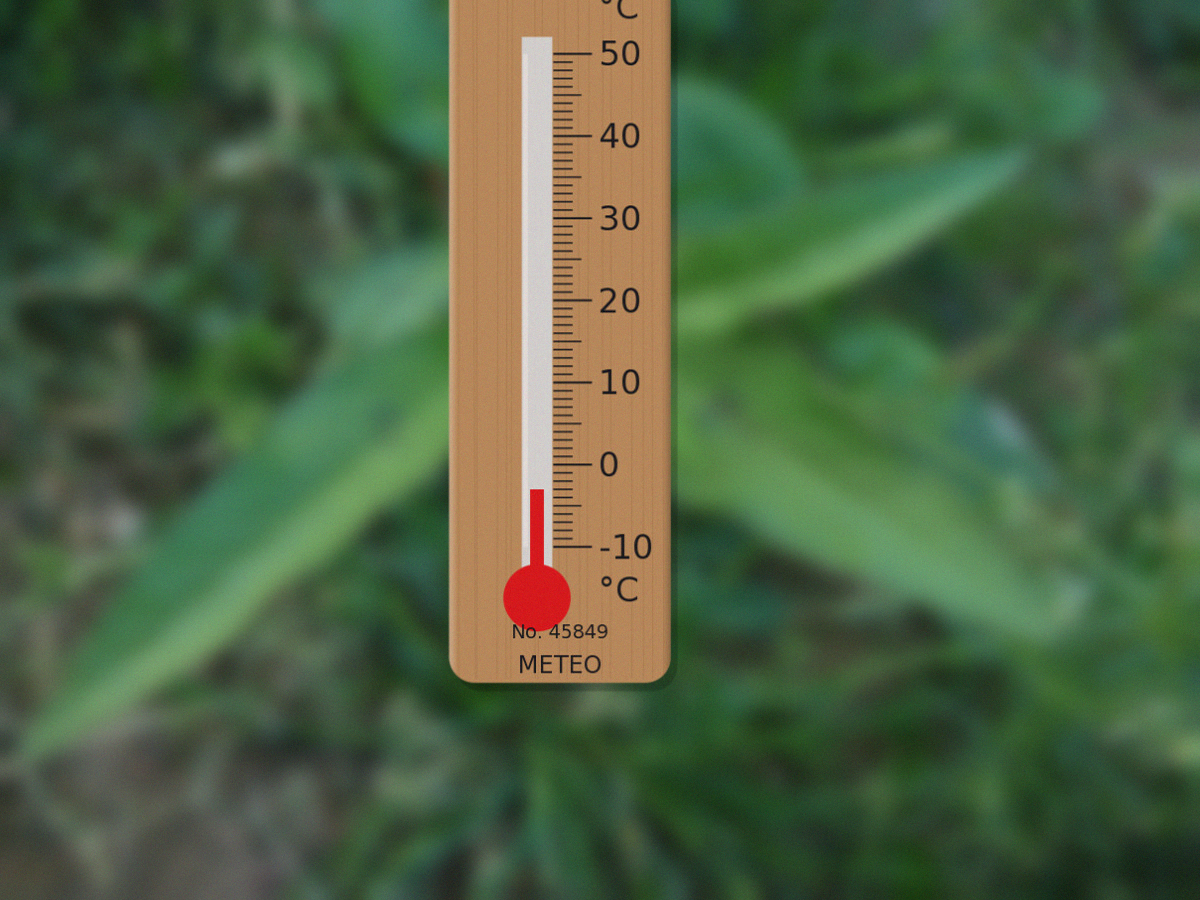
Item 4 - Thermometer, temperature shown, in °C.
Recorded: -3 °C
